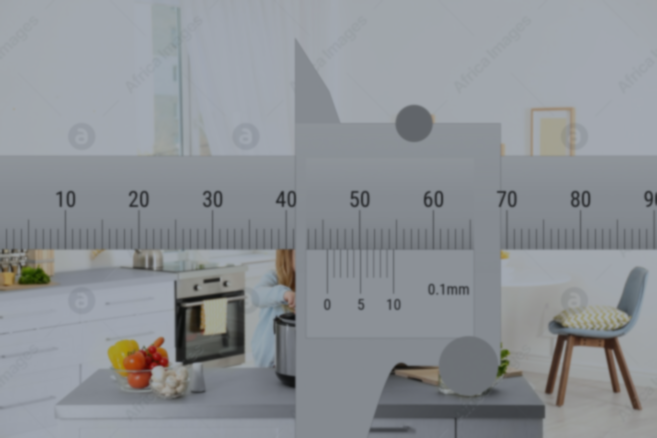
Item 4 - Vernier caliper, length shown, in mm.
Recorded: 45.6 mm
